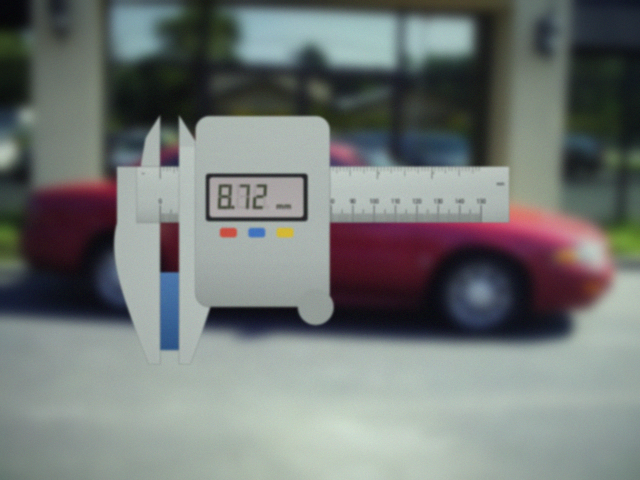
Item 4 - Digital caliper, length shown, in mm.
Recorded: 8.72 mm
